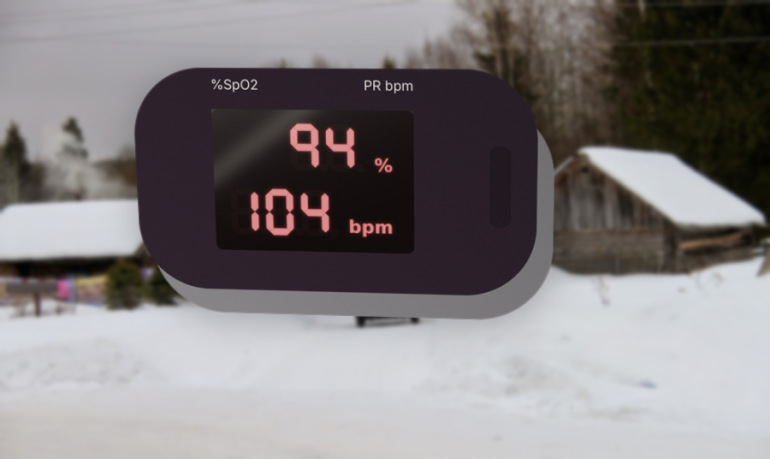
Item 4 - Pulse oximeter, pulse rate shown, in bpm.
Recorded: 104 bpm
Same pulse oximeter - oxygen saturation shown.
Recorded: 94 %
